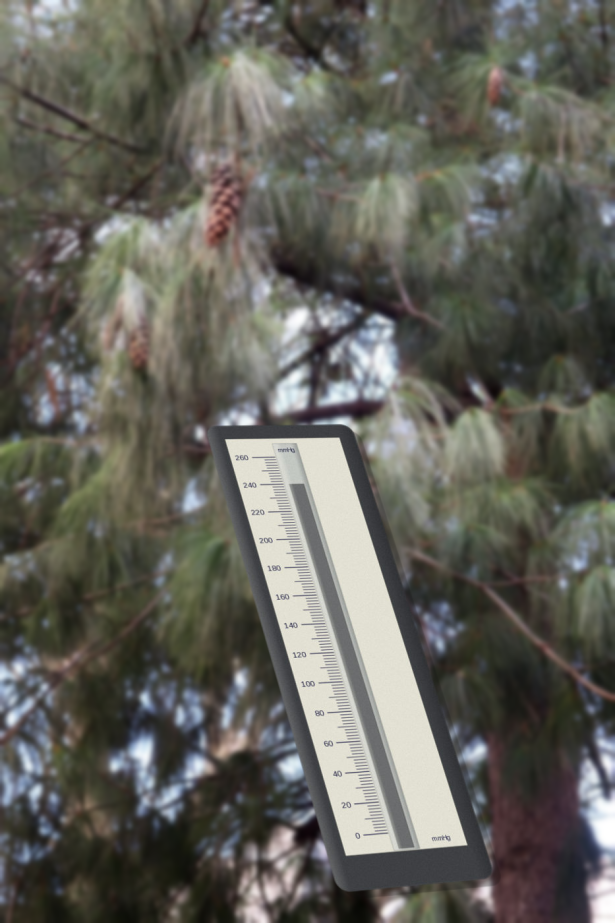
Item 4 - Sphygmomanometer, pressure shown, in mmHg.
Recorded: 240 mmHg
